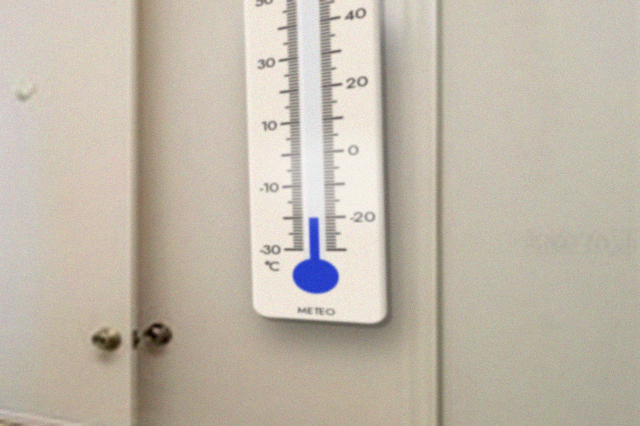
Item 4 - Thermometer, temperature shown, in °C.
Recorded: -20 °C
